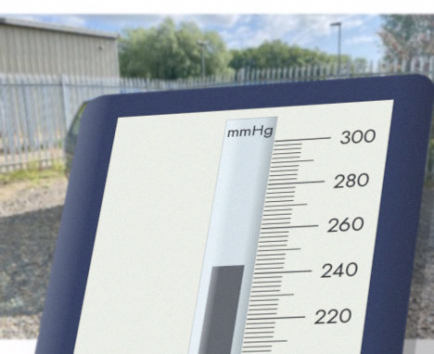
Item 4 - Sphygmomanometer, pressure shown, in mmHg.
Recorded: 244 mmHg
